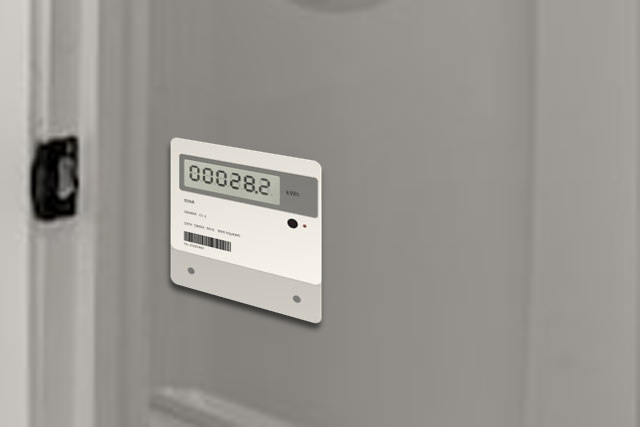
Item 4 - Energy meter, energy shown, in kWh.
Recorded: 28.2 kWh
